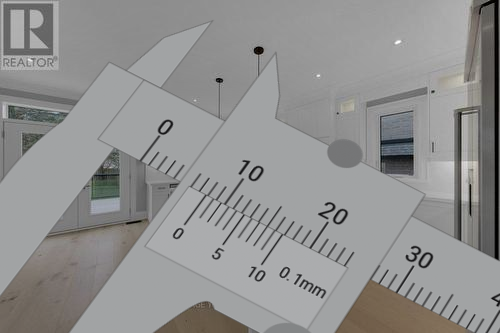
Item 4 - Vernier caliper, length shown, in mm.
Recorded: 7.8 mm
